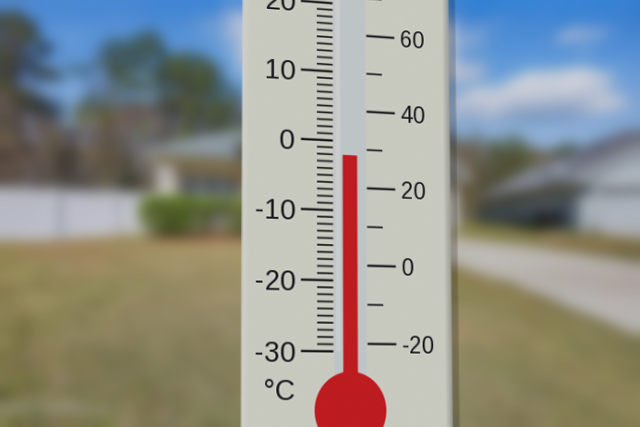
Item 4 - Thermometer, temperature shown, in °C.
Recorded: -2 °C
